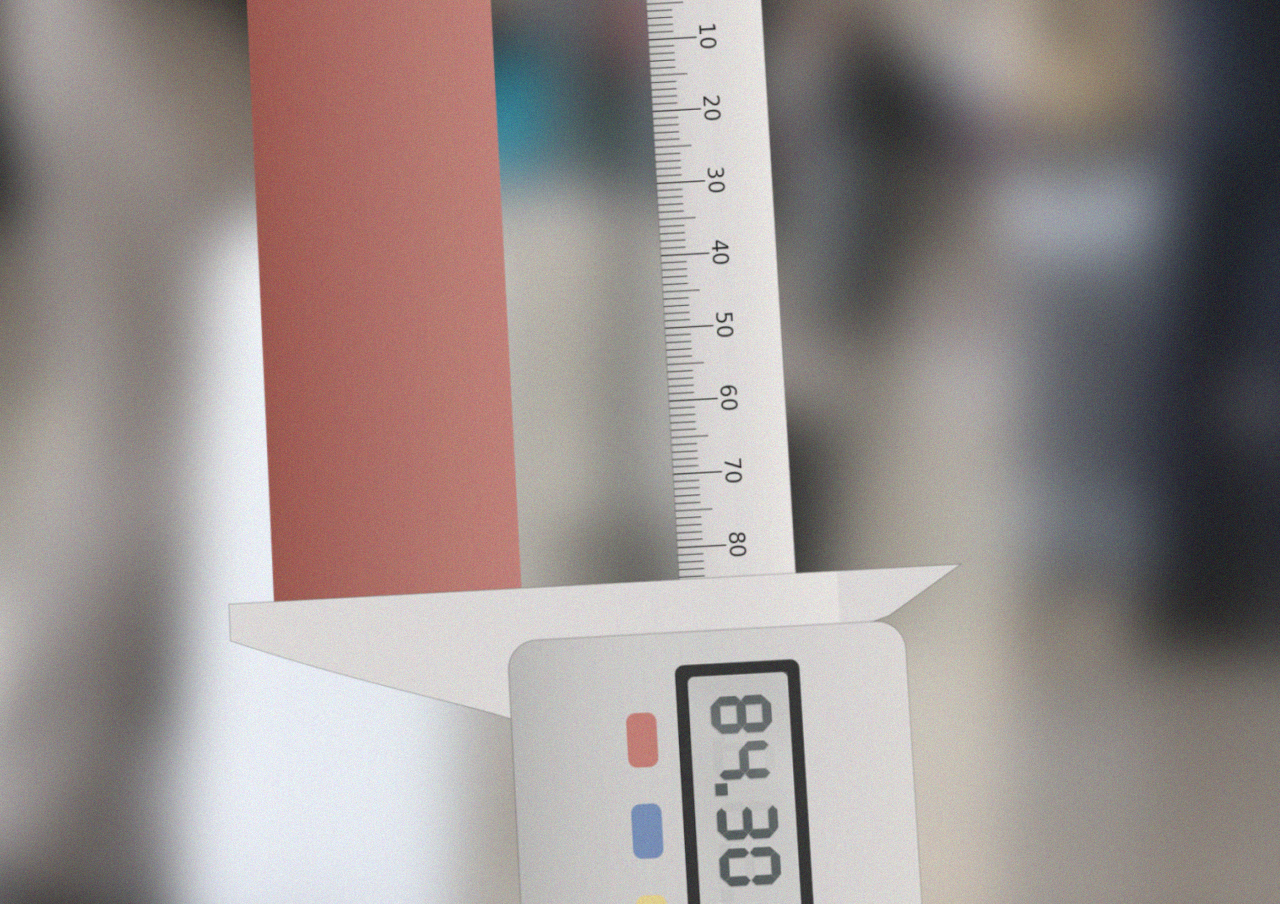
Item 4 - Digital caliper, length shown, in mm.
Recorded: 84.30 mm
